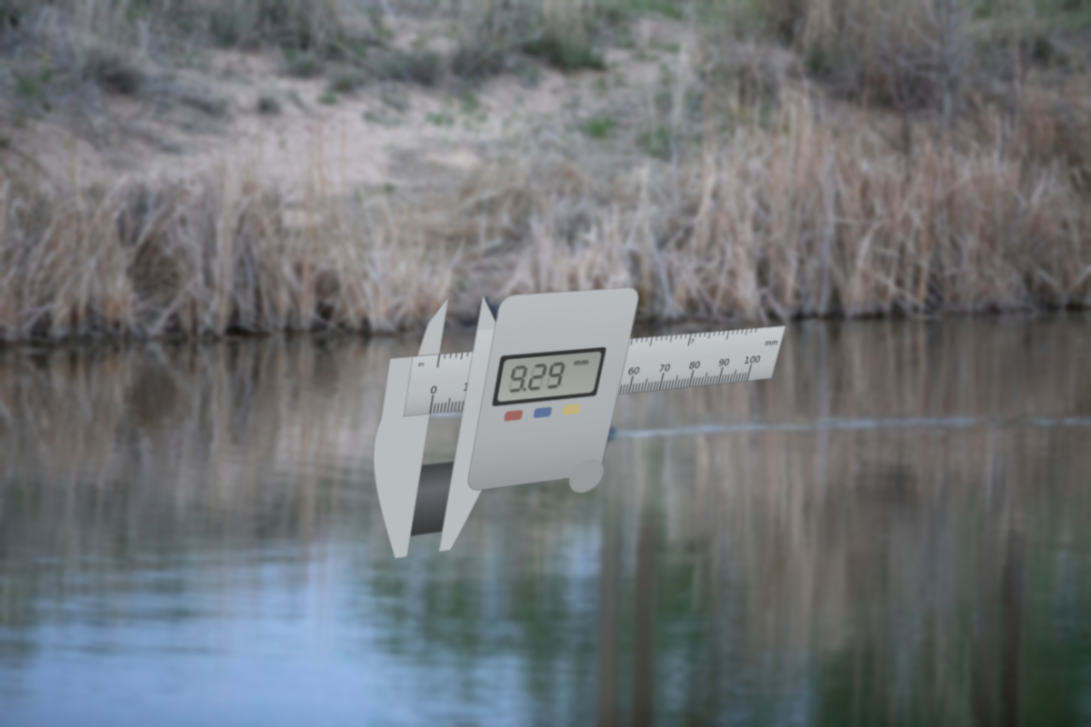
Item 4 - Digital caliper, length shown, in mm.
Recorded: 9.29 mm
